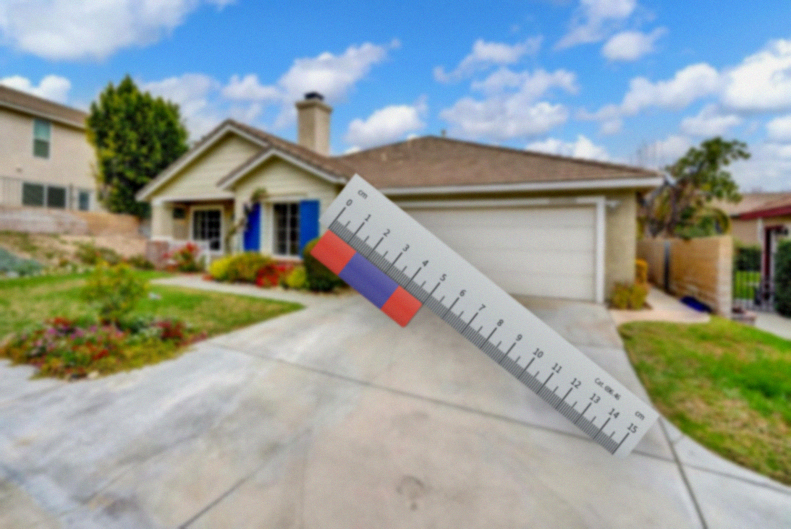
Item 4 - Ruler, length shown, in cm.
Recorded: 5 cm
